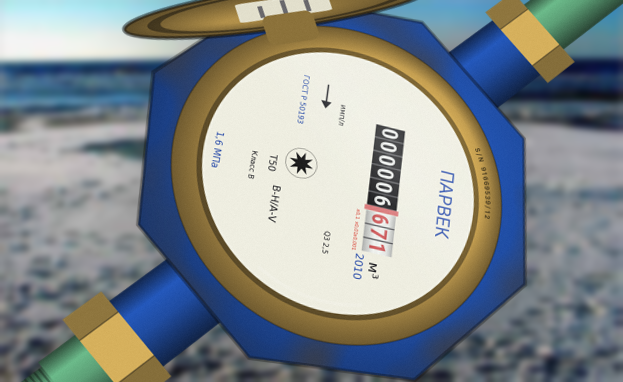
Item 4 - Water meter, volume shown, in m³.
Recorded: 6.671 m³
